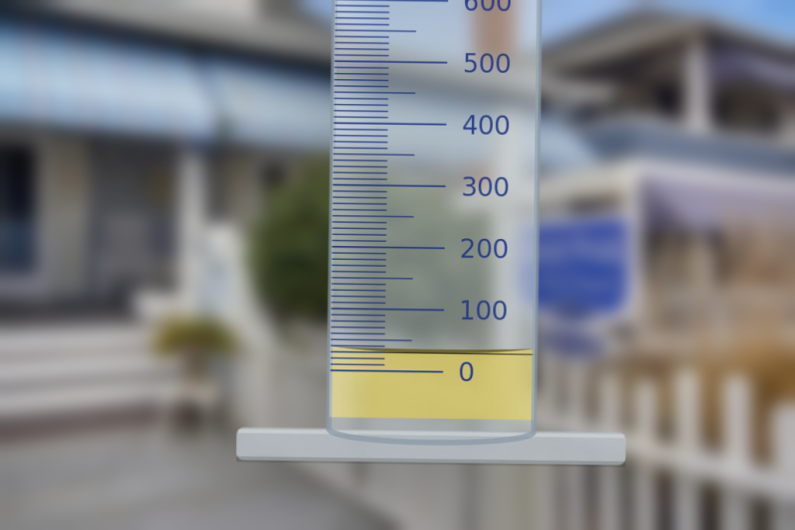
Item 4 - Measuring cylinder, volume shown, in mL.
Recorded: 30 mL
